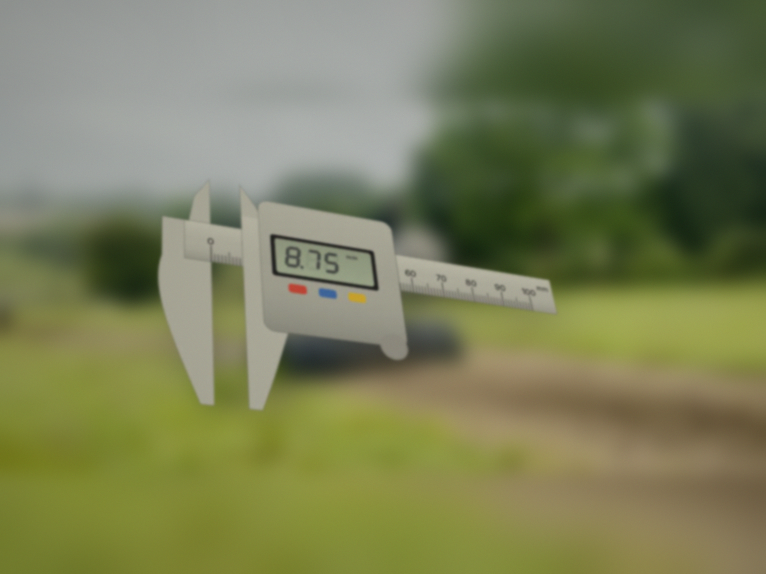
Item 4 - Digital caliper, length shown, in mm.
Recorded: 8.75 mm
